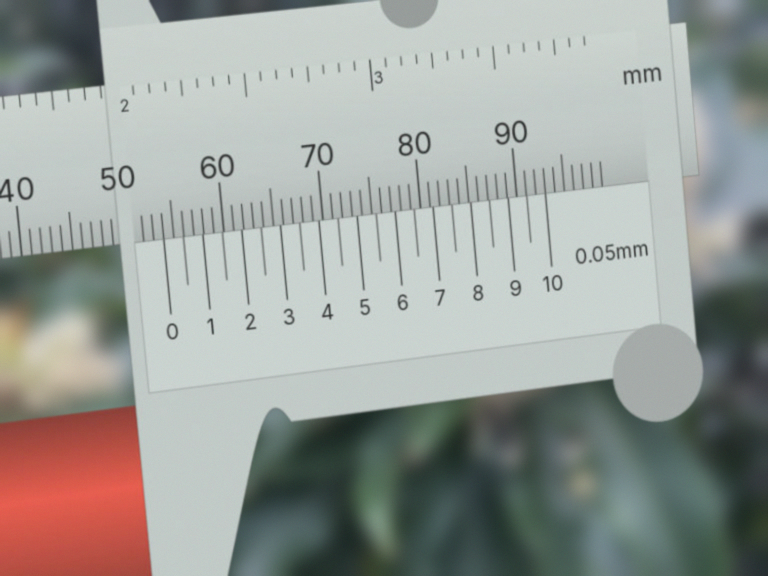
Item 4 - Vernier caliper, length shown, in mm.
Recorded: 54.0 mm
